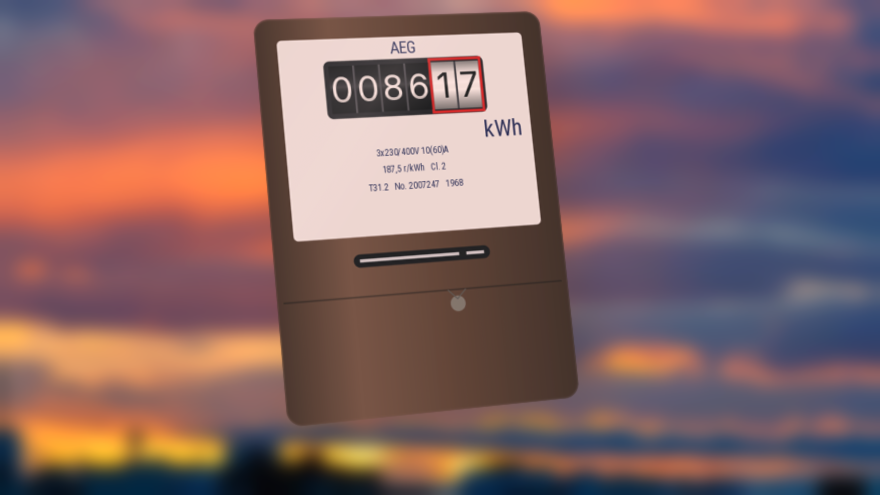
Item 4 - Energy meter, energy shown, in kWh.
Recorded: 86.17 kWh
